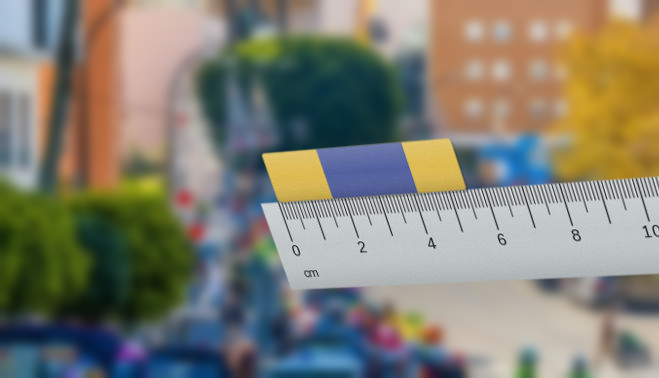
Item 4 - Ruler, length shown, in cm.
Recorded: 5.5 cm
